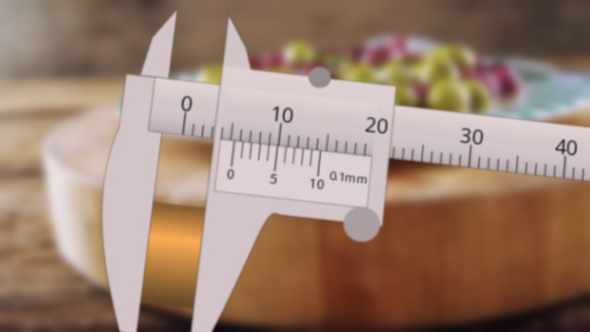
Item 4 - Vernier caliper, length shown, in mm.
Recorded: 5.4 mm
